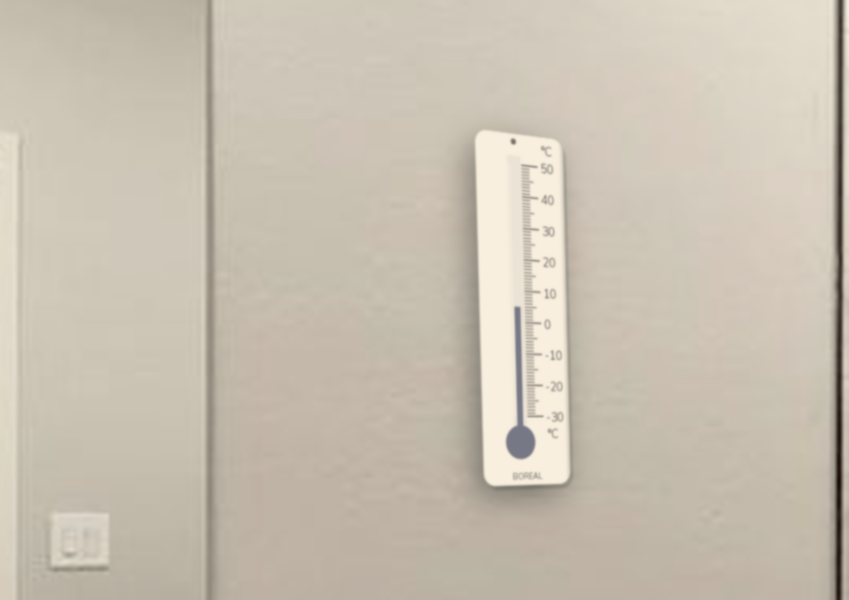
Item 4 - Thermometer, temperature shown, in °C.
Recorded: 5 °C
